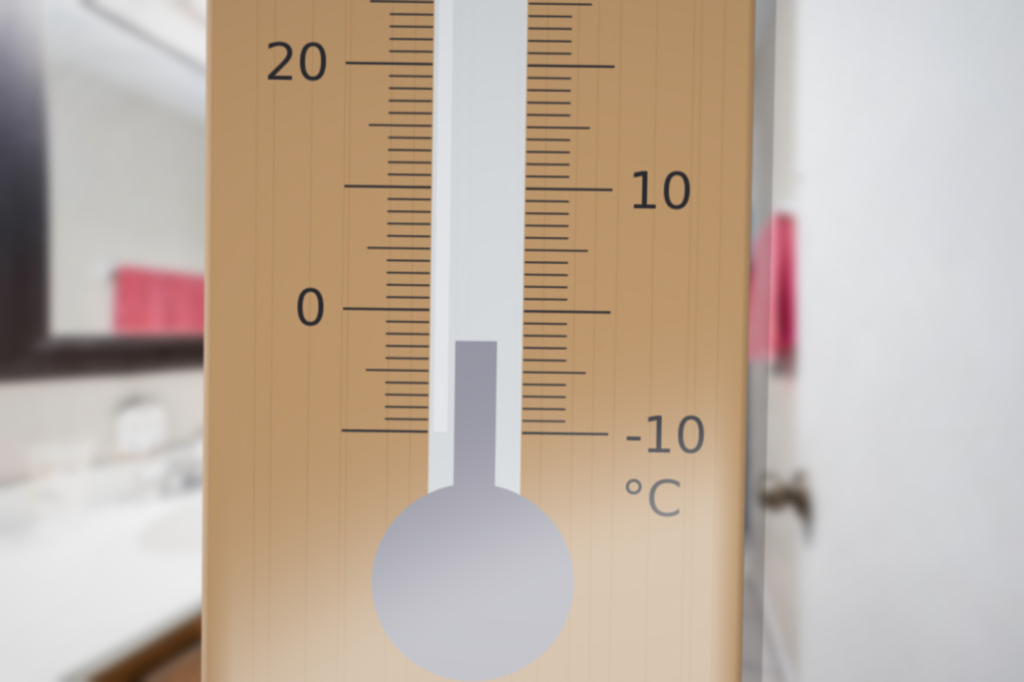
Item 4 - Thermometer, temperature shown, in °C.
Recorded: -2.5 °C
